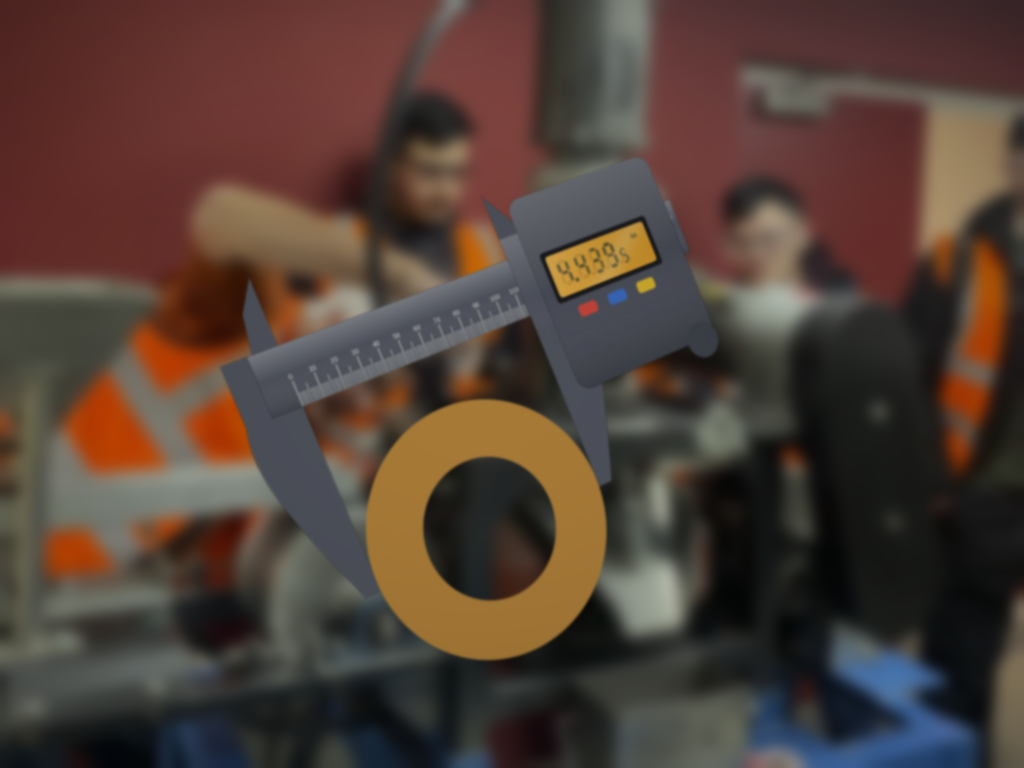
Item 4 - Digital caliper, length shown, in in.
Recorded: 4.4395 in
